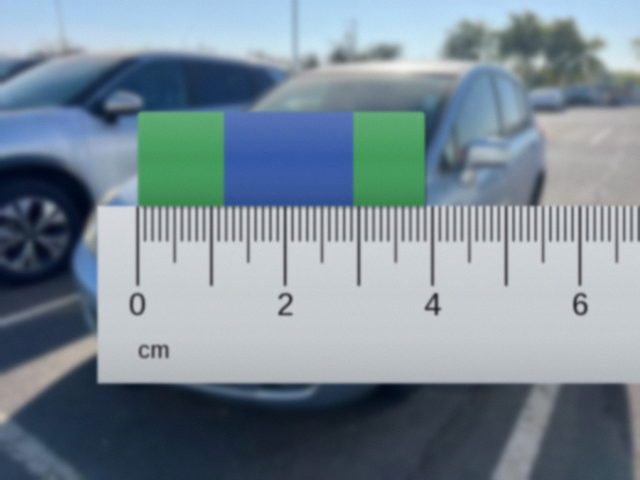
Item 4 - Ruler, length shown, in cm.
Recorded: 3.9 cm
